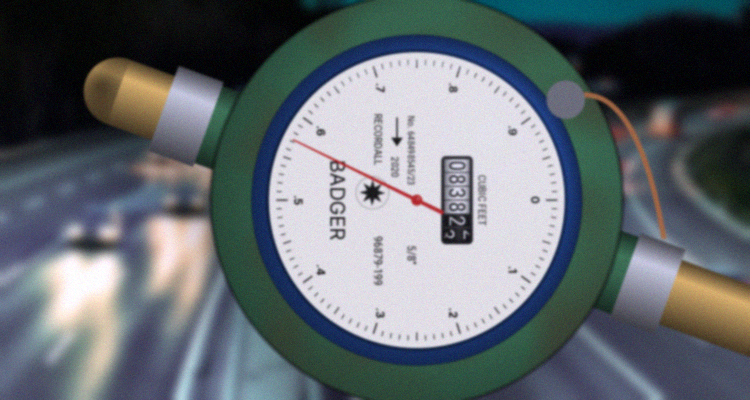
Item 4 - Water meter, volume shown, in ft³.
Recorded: 83822.57 ft³
